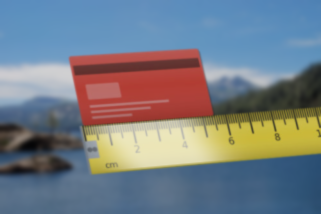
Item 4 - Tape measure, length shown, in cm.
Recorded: 5.5 cm
